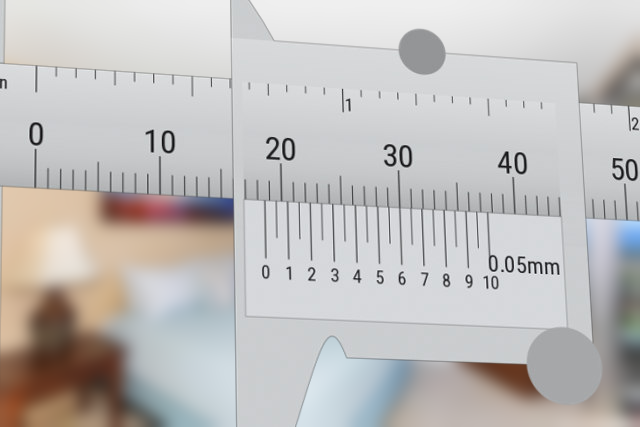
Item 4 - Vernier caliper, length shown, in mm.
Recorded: 18.6 mm
